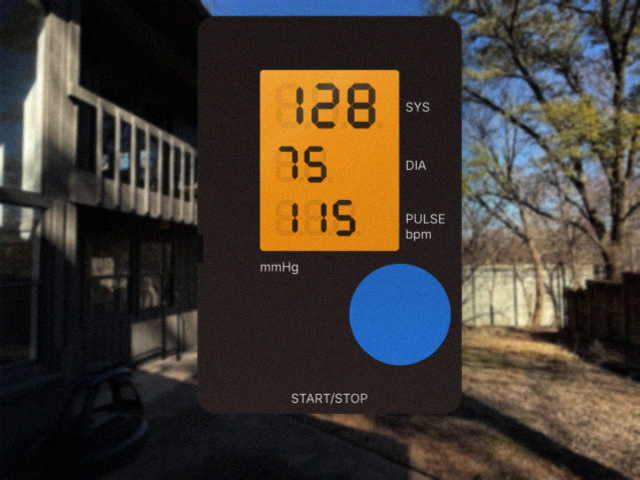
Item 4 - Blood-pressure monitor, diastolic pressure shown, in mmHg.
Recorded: 75 mmHg
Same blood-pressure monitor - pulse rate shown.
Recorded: 115 bpm
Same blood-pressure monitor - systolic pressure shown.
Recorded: 128 mmHg
